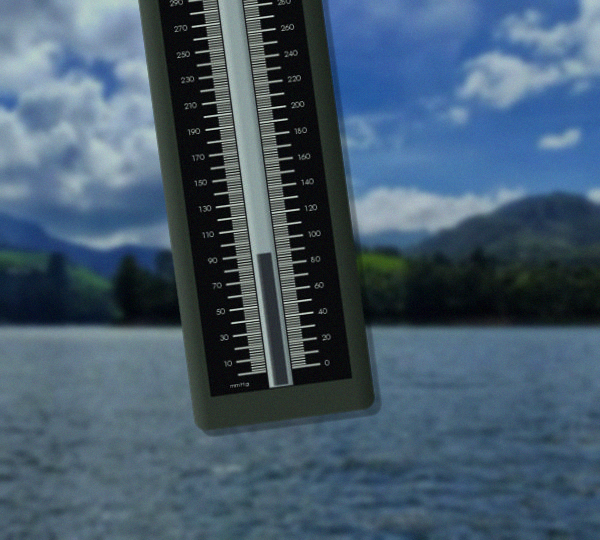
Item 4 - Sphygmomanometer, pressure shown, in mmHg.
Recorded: 90 mmHg
